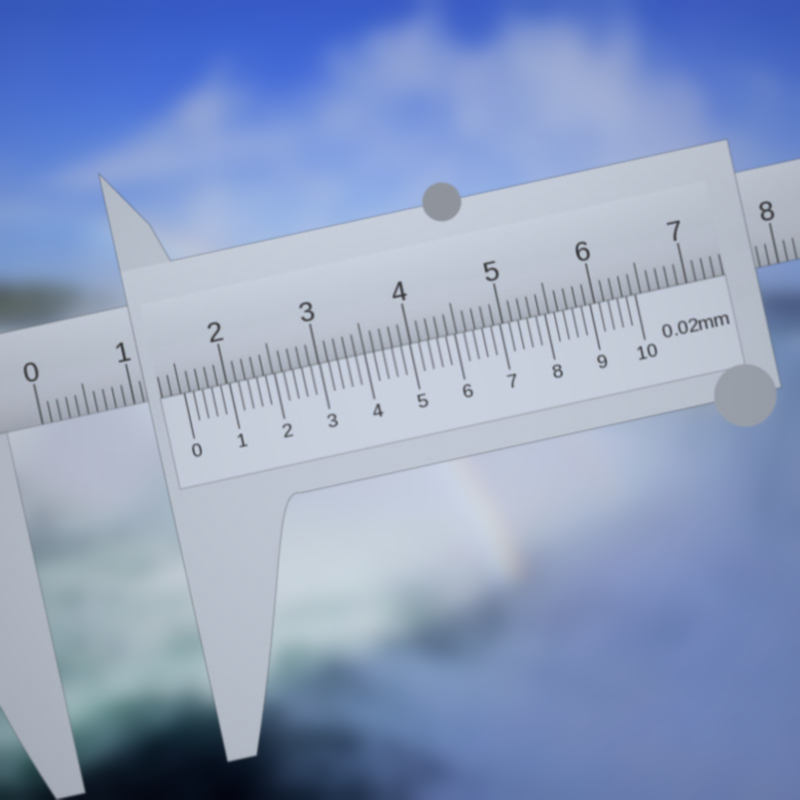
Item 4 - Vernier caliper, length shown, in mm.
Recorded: 15.4 mm
